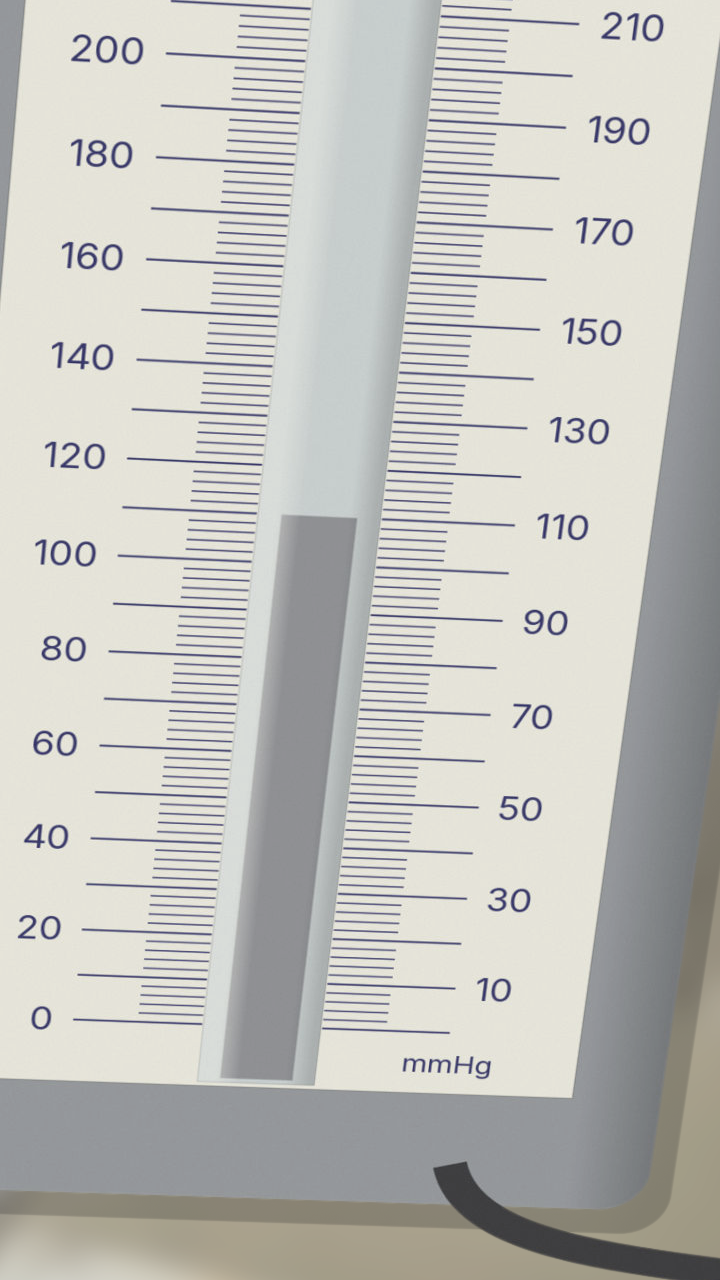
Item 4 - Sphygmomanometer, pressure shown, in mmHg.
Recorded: 110 mmHg
